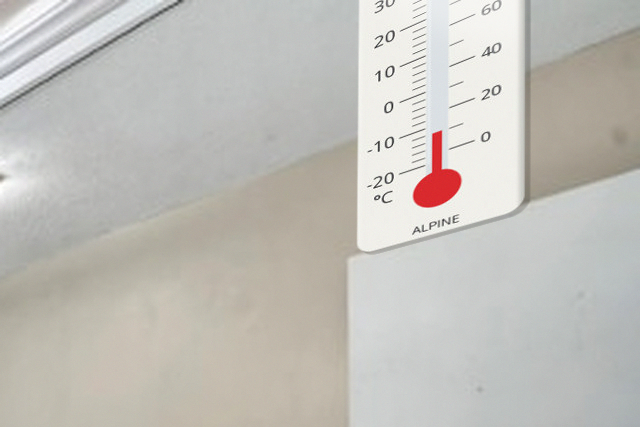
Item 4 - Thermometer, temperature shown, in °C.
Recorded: -12 °C
